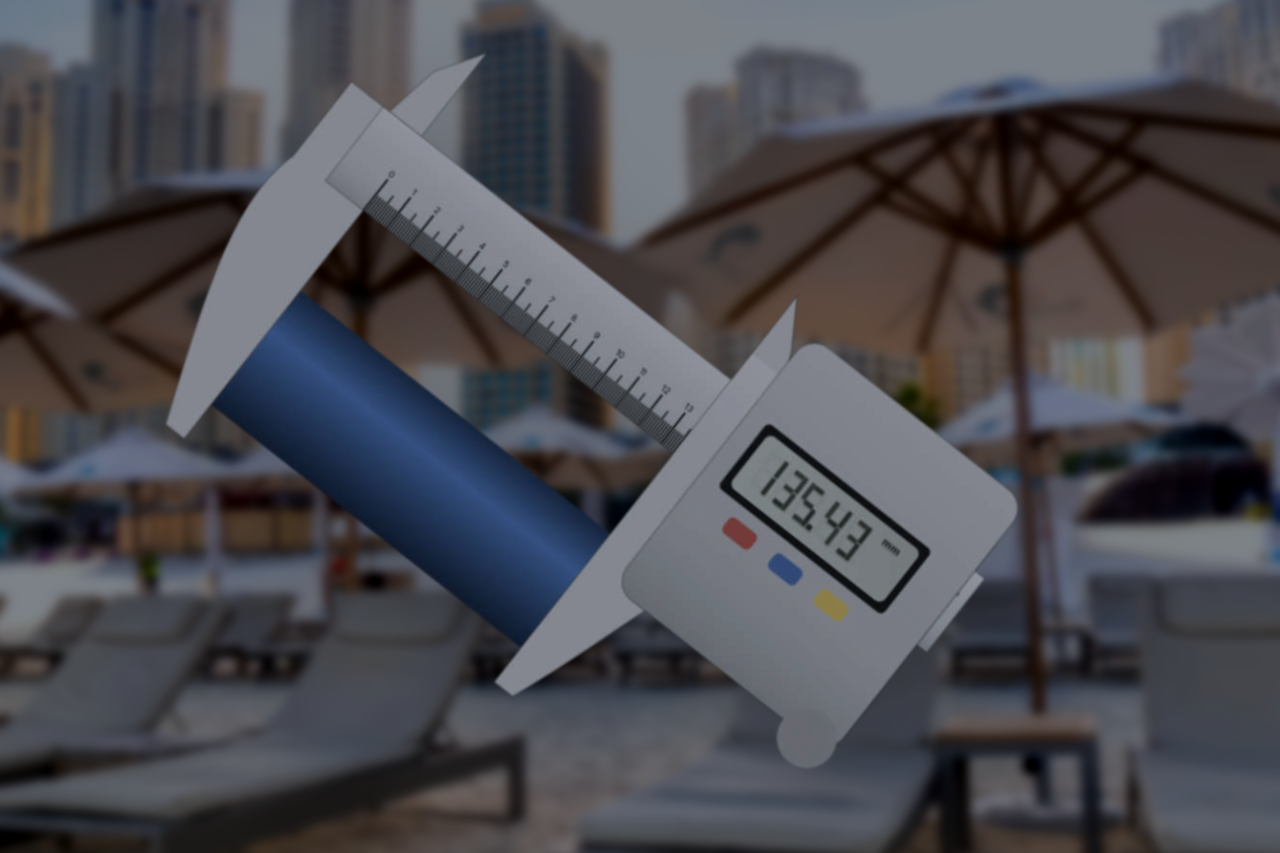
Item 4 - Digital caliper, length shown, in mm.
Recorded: 135.43 mm
